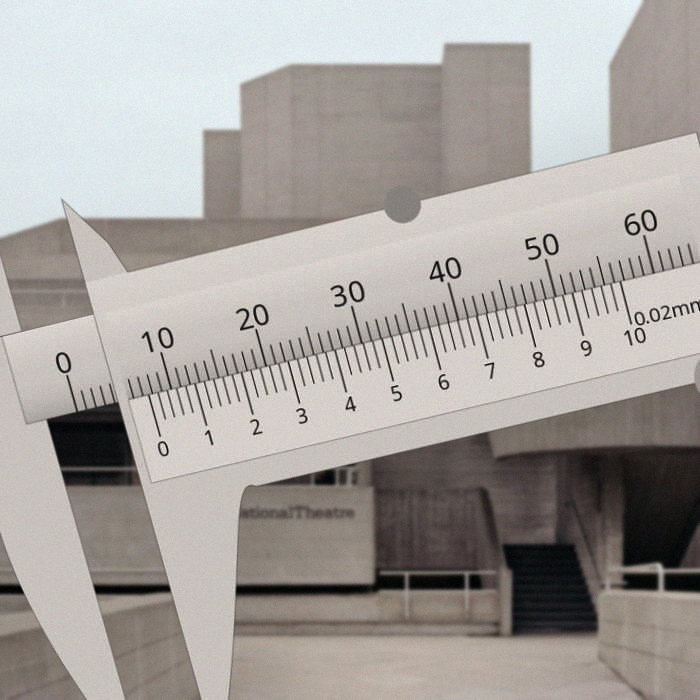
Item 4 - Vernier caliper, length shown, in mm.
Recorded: 7.6 mm
